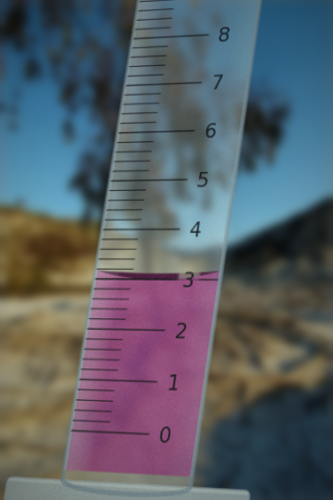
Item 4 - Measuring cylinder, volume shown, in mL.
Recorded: 3 mL
